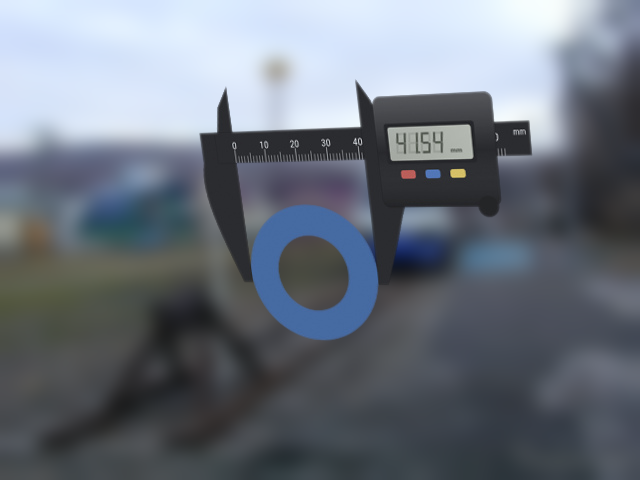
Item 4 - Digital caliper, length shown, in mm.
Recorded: 41.54 mm
